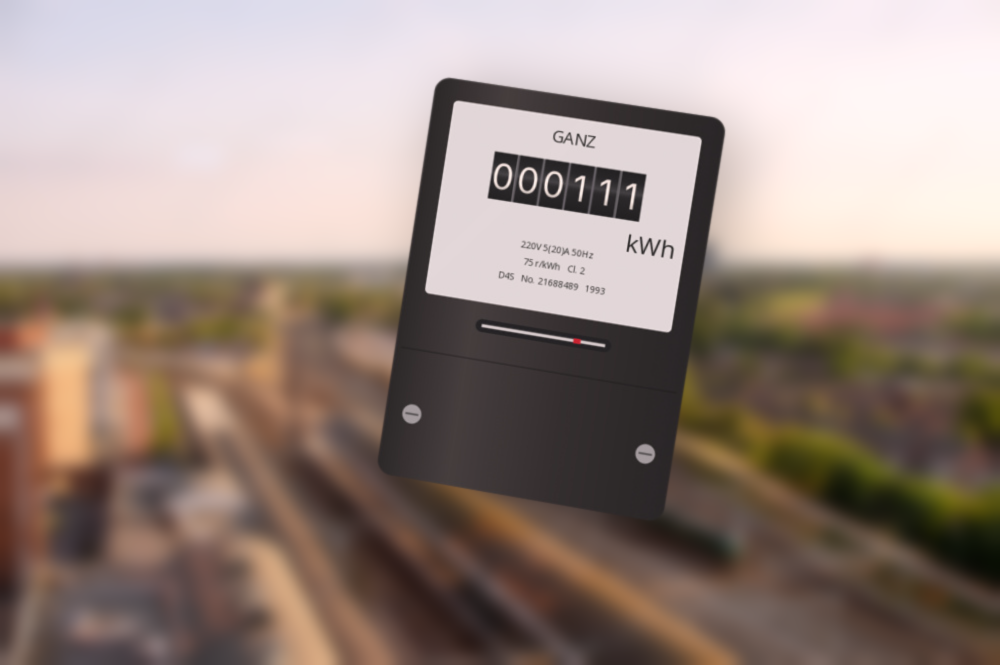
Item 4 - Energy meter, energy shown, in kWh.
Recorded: 111 kWh
